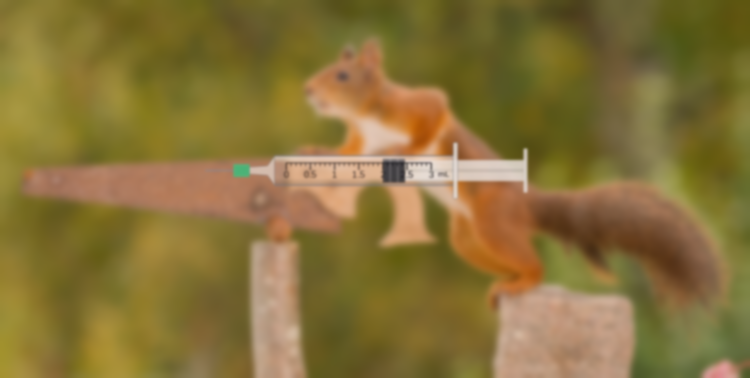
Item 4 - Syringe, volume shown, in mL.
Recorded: 2 mL
